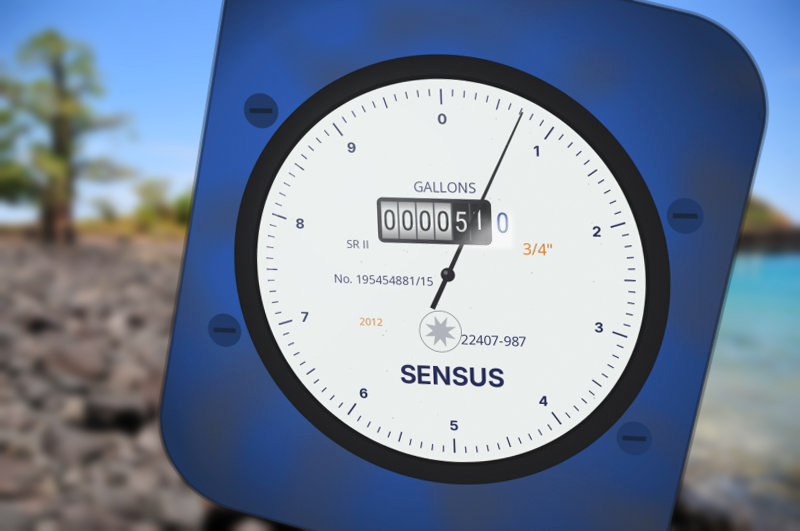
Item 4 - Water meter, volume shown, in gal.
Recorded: 510.7 gal
